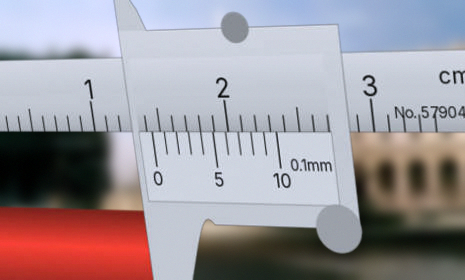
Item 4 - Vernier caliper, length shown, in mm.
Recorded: 14.4 mm
